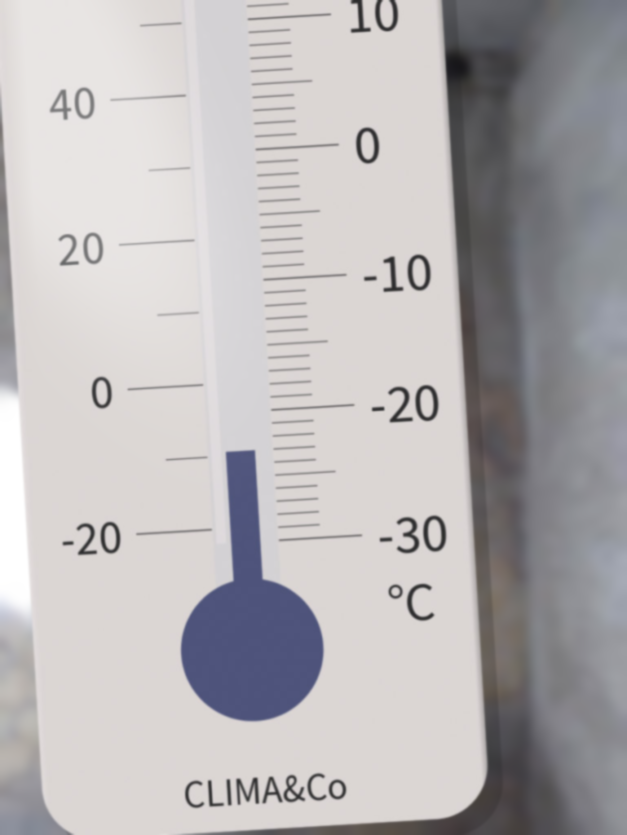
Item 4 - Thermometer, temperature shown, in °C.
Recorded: -23 °C
